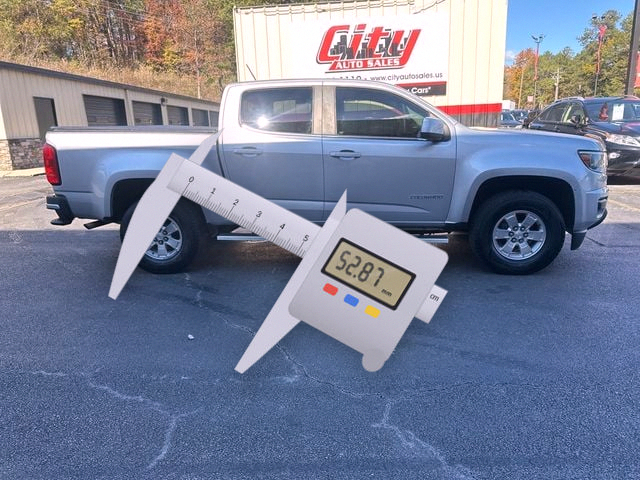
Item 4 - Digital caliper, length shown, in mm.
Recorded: 52.87 mm
